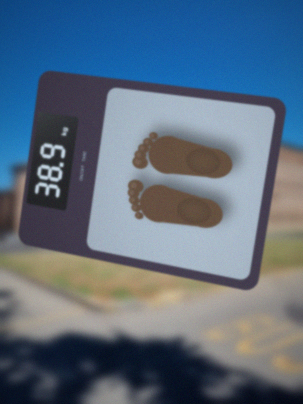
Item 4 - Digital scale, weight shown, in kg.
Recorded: 38.9 kg
